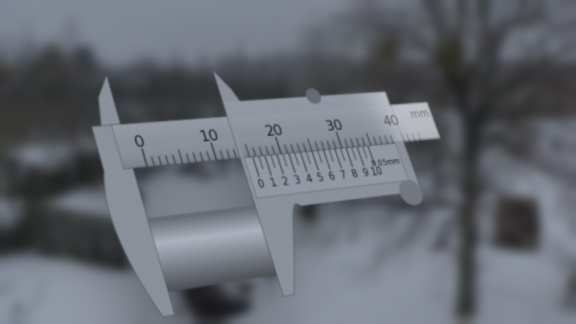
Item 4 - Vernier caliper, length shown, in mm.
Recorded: 15.5 mm
